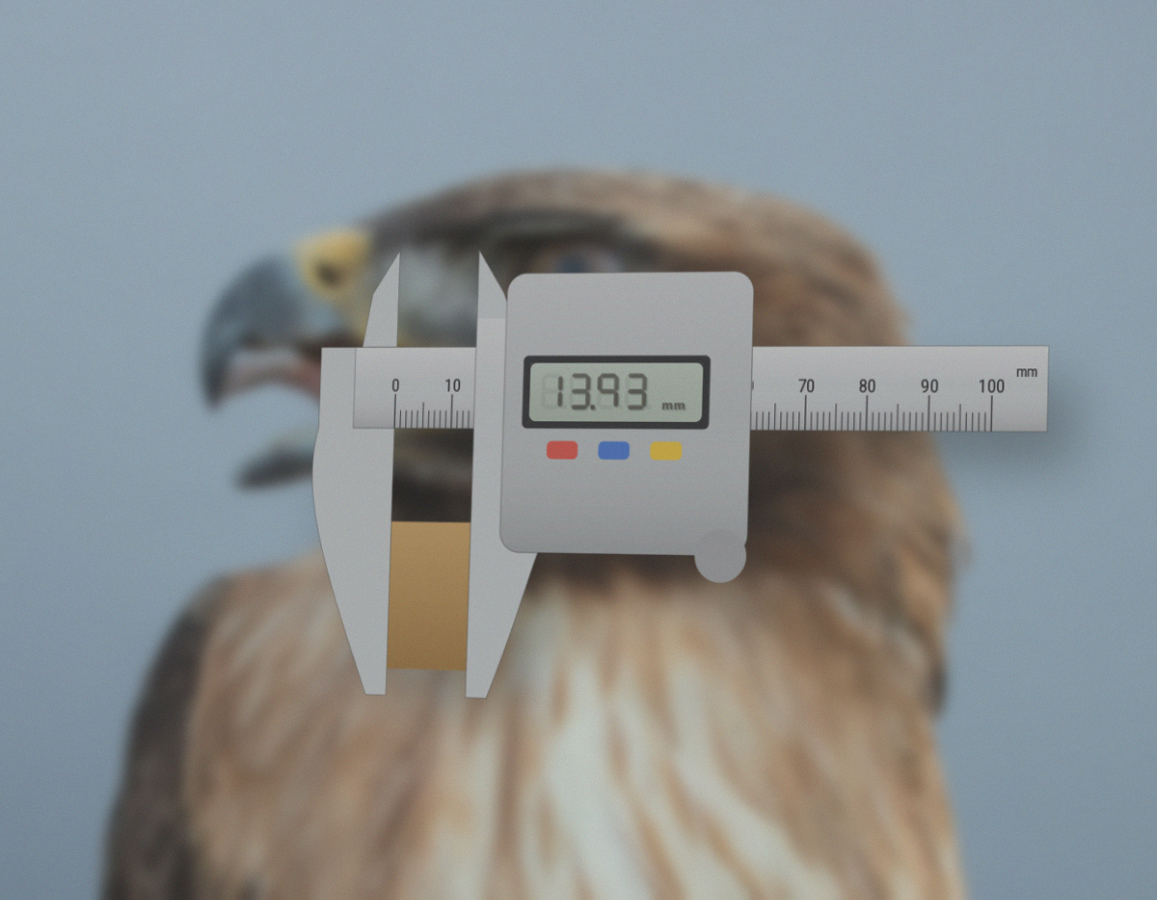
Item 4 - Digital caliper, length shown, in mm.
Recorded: 13.93 mm
